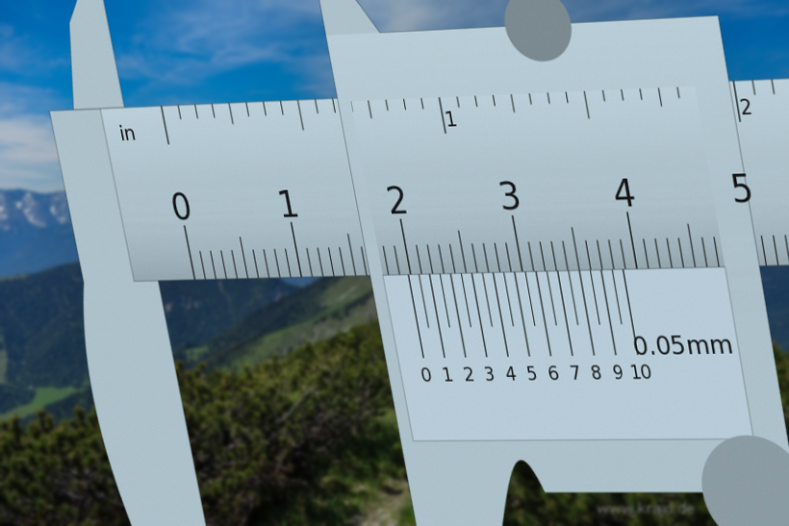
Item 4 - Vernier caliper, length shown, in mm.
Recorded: 19.8 mm
